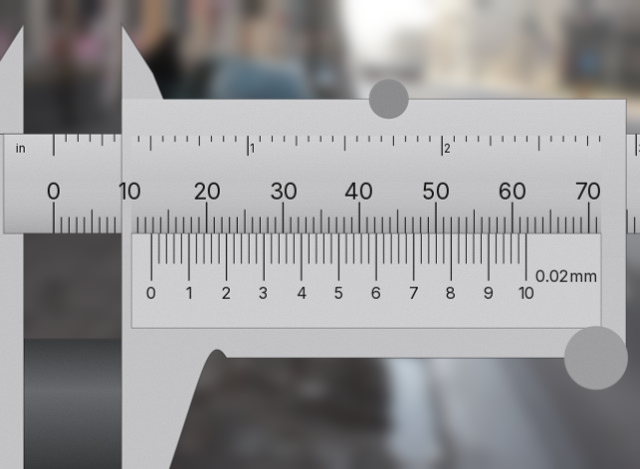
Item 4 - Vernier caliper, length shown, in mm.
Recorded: 12.8 mm
